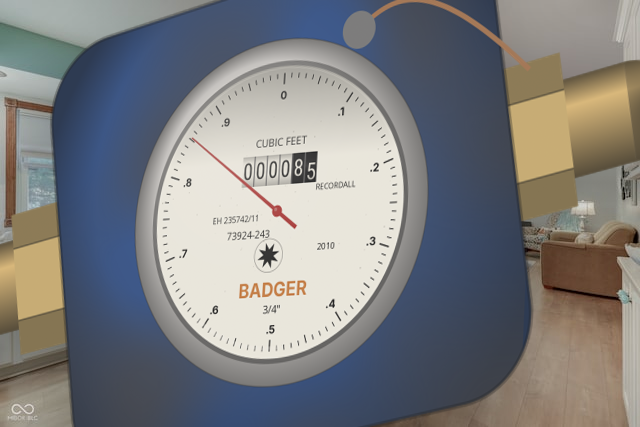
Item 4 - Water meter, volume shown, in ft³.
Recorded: 84.85 ft³
